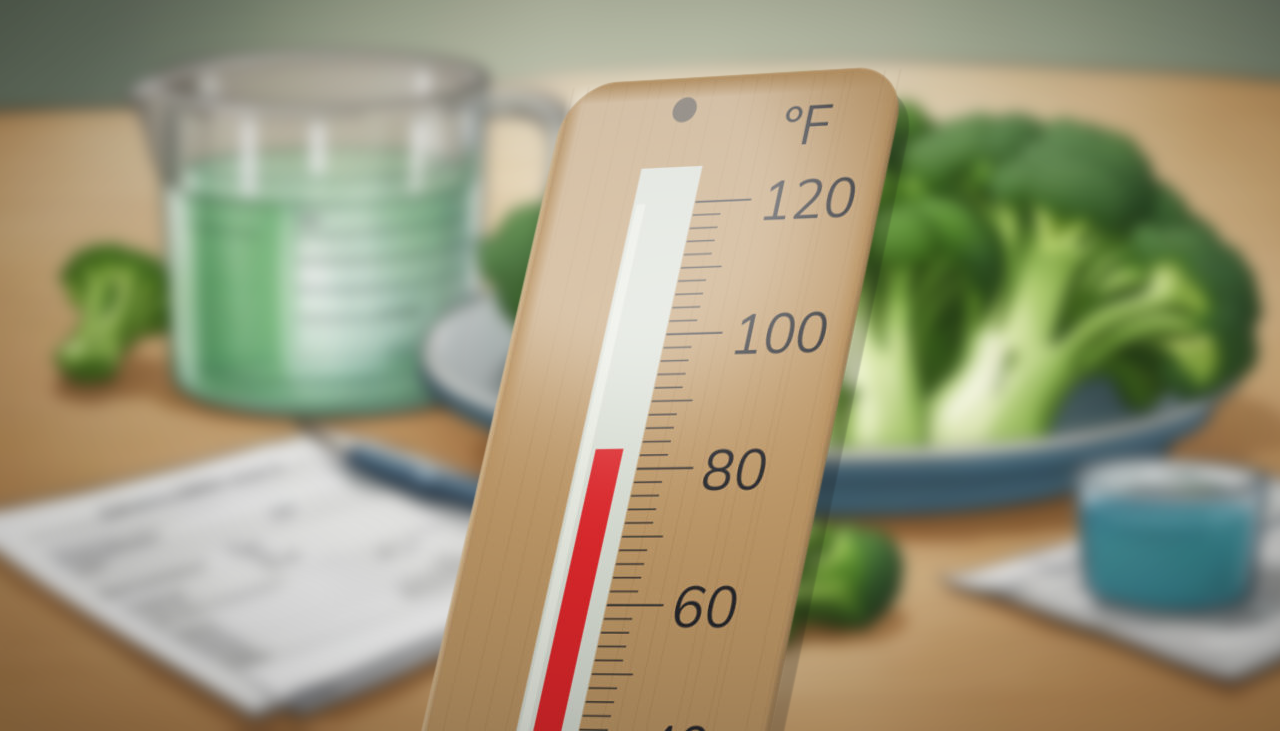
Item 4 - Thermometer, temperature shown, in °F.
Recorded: 83 °F
